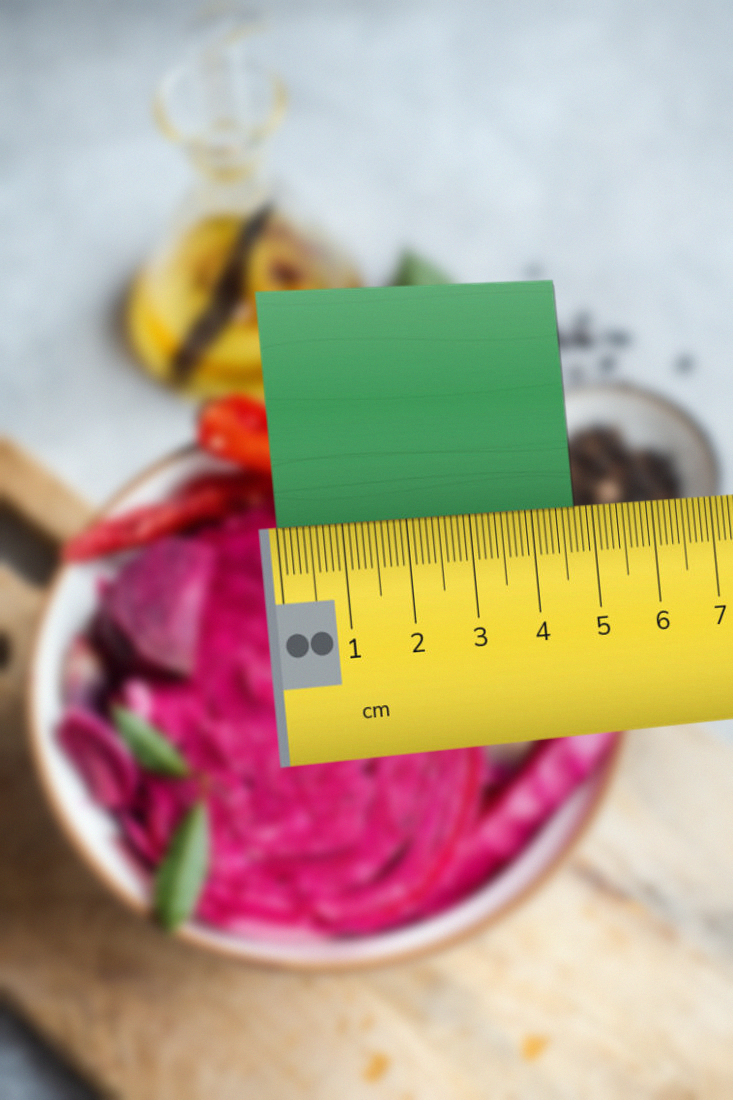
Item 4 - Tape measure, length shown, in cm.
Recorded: 4.7 cm
